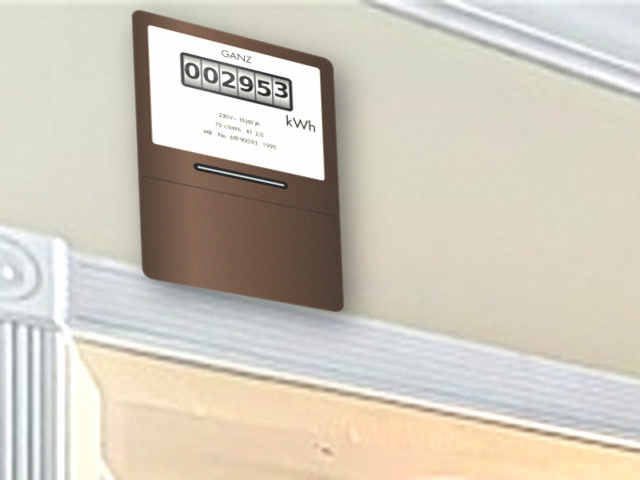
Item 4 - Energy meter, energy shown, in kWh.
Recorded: 2953 kWh
